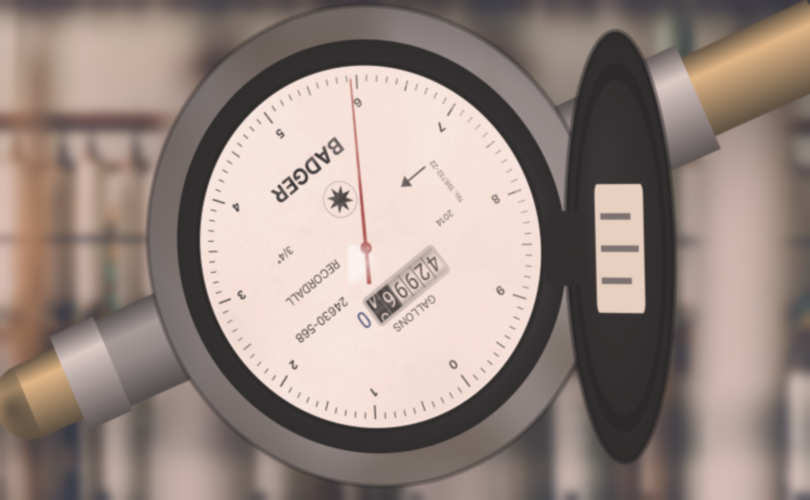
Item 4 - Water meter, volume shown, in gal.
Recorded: 4299635.9 gal
